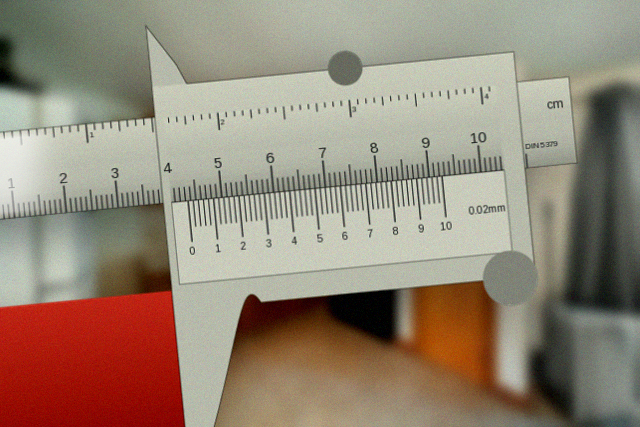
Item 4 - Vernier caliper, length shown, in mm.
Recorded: 43.5 mm
